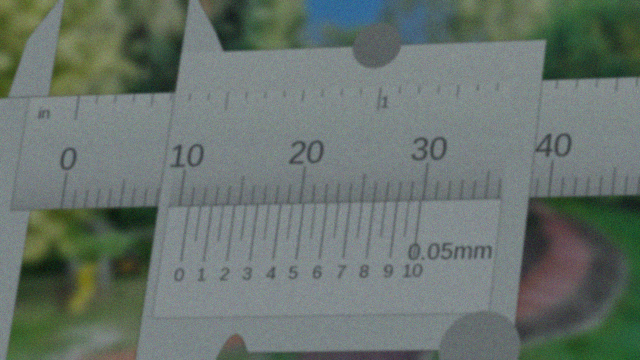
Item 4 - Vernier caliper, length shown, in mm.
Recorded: 10.8 mm
